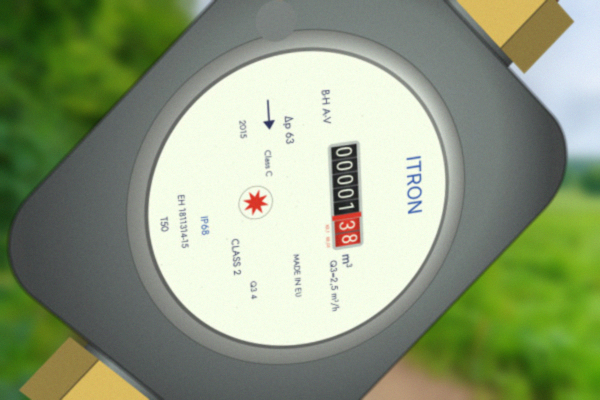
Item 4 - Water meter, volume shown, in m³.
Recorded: 1.38 m³
